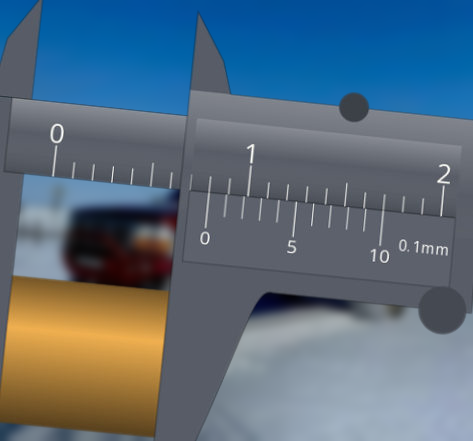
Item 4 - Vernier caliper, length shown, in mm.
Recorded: 8.0 mm
